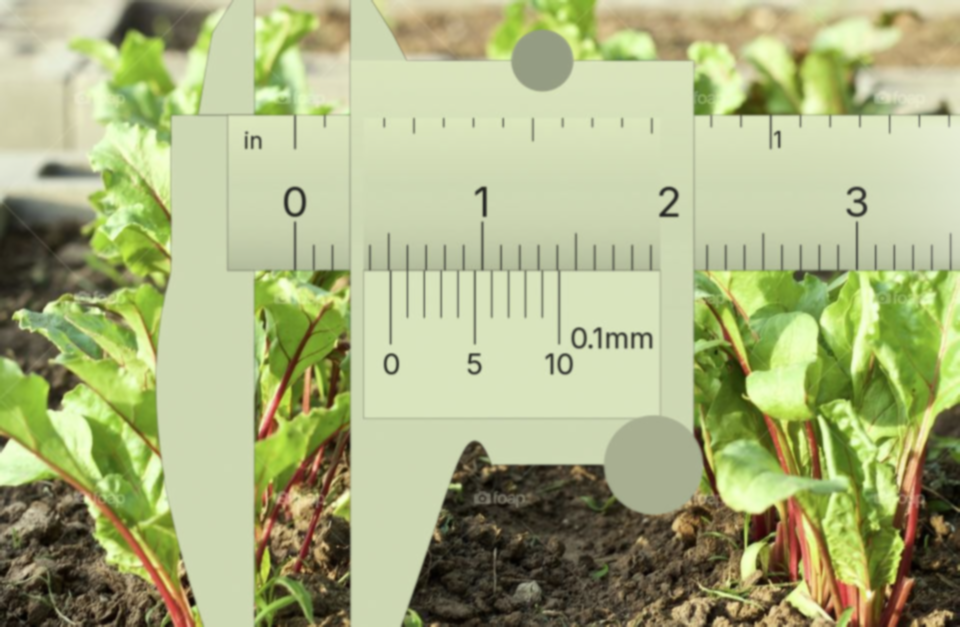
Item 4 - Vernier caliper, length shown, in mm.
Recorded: 5.1 mm
